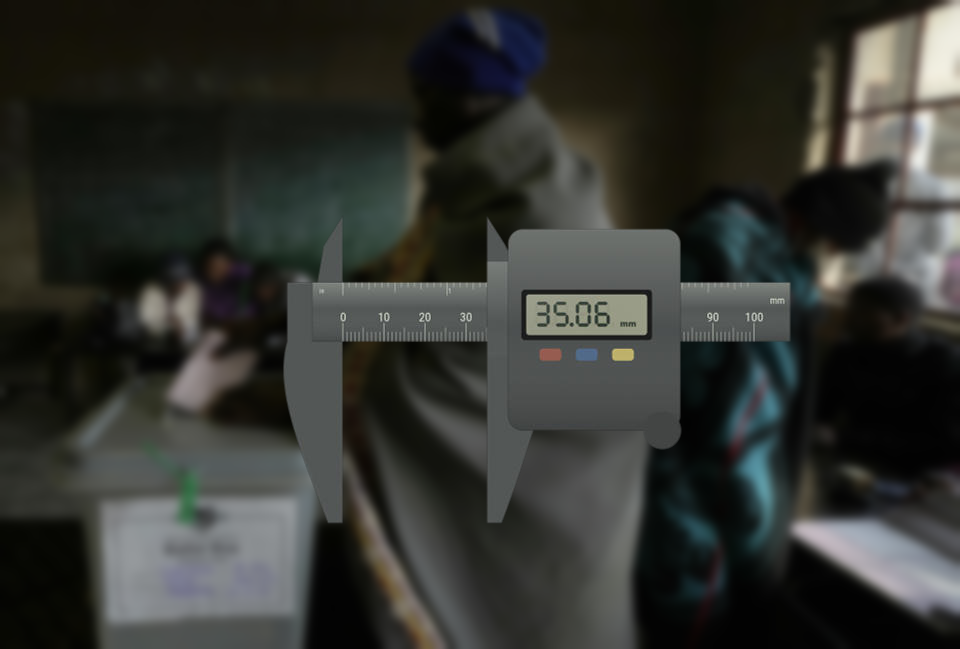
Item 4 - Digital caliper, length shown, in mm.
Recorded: 35.06 mm
